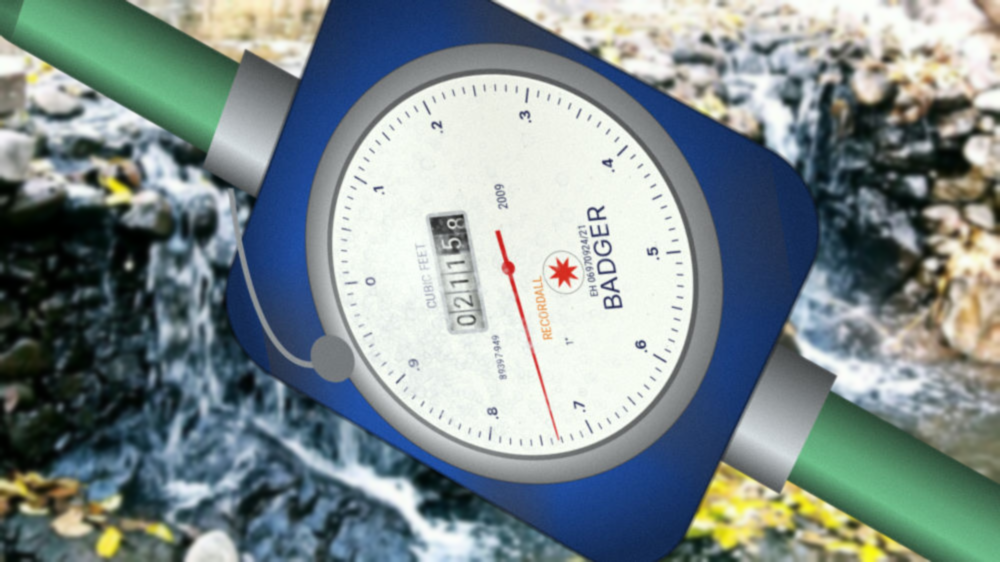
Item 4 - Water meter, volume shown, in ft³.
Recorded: 21157.73 ft³
